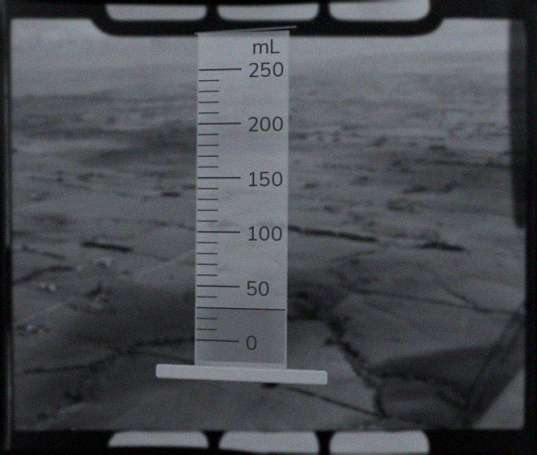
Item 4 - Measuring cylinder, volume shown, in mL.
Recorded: 30 mL
